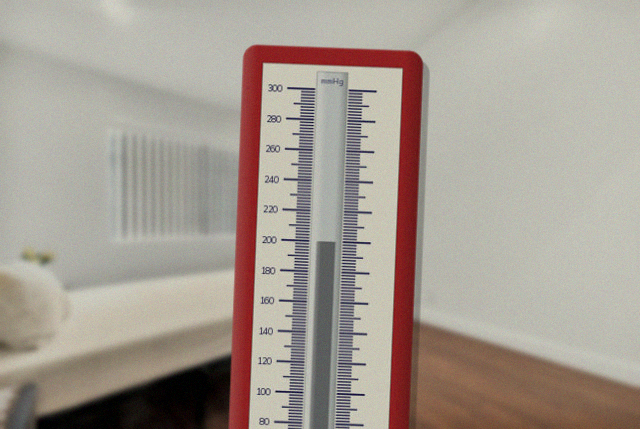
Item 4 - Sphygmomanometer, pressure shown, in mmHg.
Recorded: 200 mmHg
